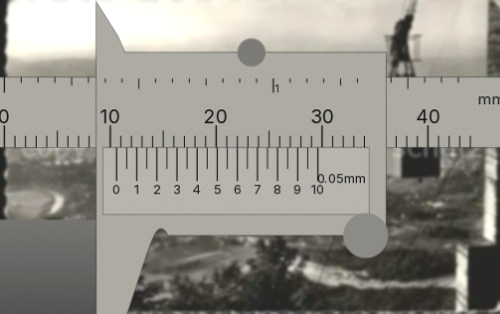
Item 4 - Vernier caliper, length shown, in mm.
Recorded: 10.6 mm
